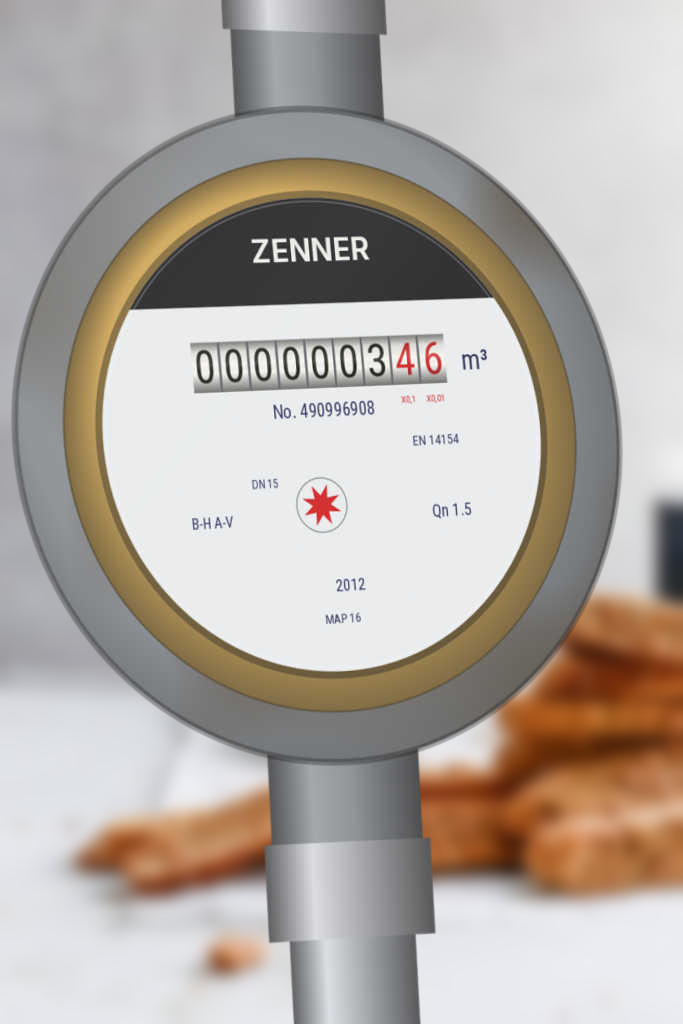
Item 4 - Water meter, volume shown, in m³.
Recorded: 3.46 m³
